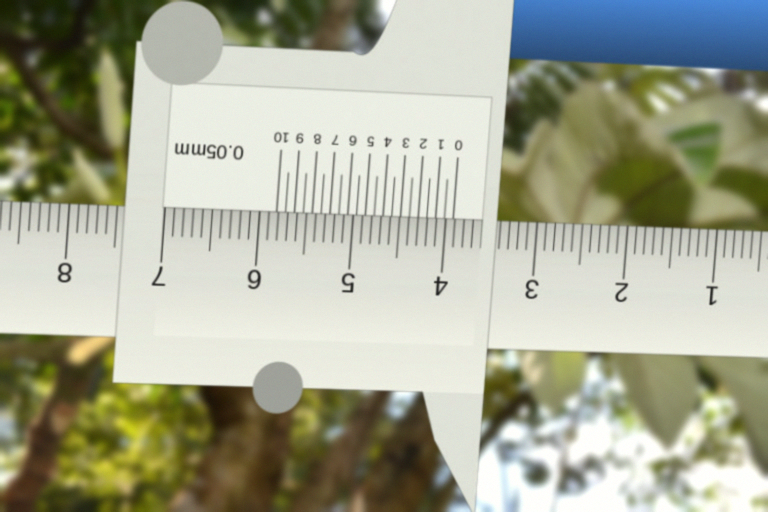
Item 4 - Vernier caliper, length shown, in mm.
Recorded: 39.2 mm
